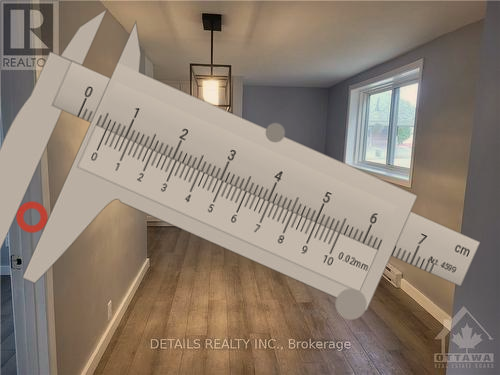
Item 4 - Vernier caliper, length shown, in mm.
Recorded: 6.0 mm
